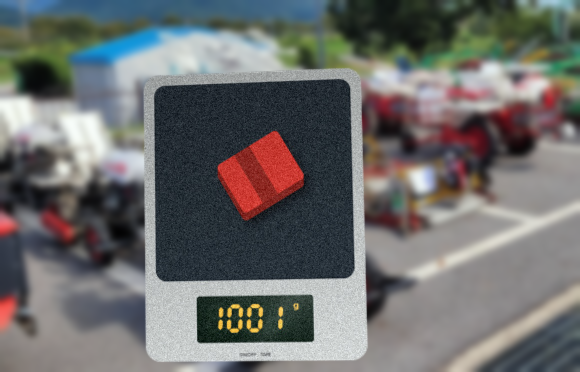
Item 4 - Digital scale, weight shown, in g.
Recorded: 1001 g
